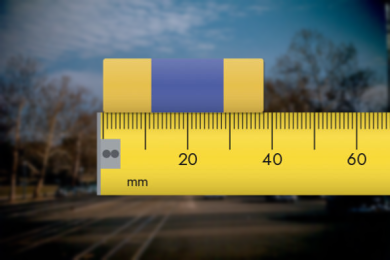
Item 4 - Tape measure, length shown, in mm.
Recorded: 38 mm
